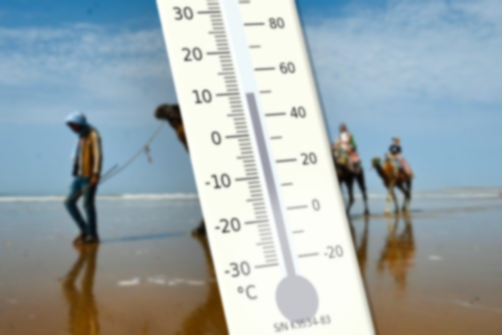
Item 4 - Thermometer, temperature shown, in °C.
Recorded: 10 °C
